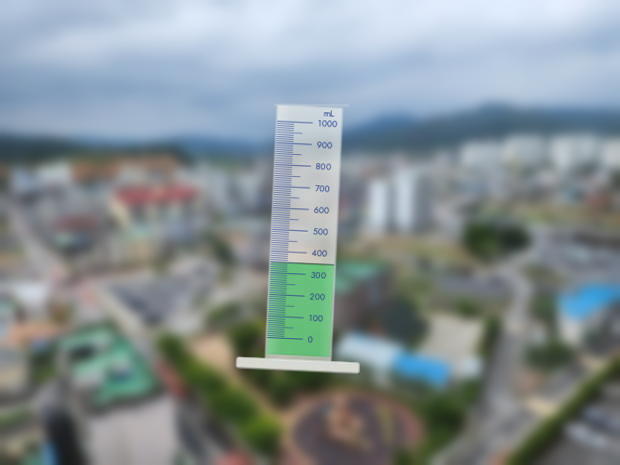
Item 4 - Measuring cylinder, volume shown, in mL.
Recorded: 350 mL
